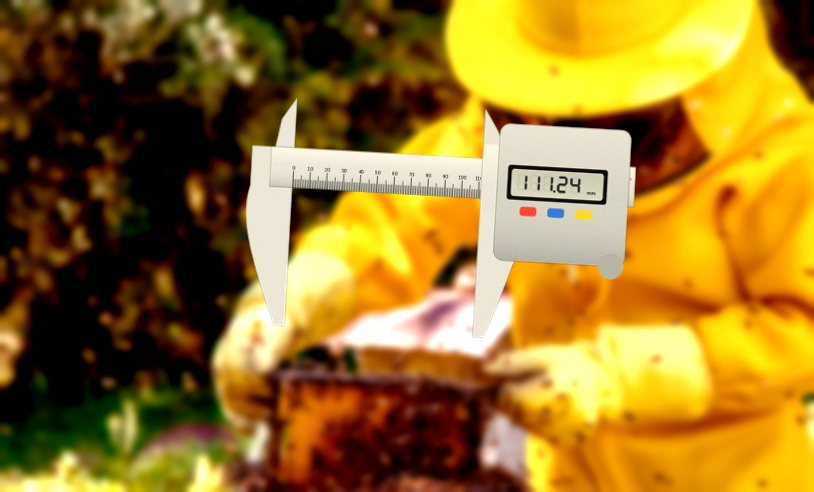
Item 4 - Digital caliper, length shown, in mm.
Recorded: 111.24 mm
